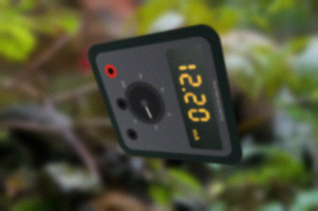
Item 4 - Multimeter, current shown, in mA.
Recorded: 12.20 mA
